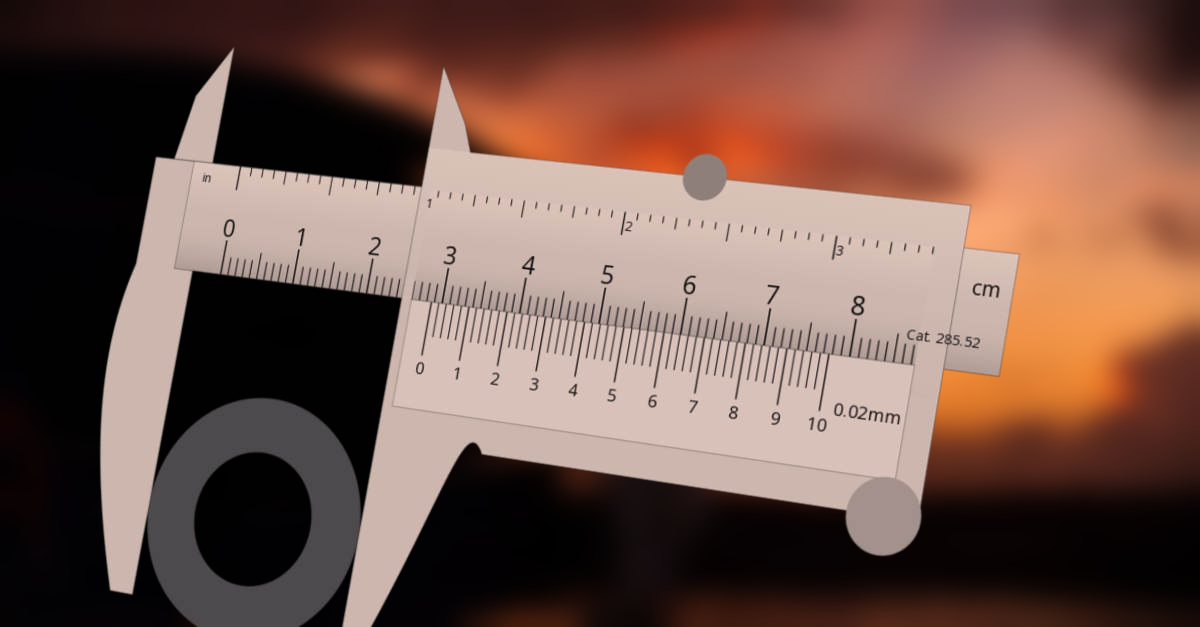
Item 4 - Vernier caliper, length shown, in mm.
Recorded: 28.6 mm
